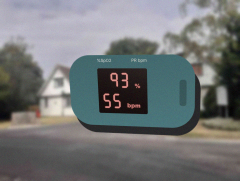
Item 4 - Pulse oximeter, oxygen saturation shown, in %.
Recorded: 93 %
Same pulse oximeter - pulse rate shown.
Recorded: 55 bpm
